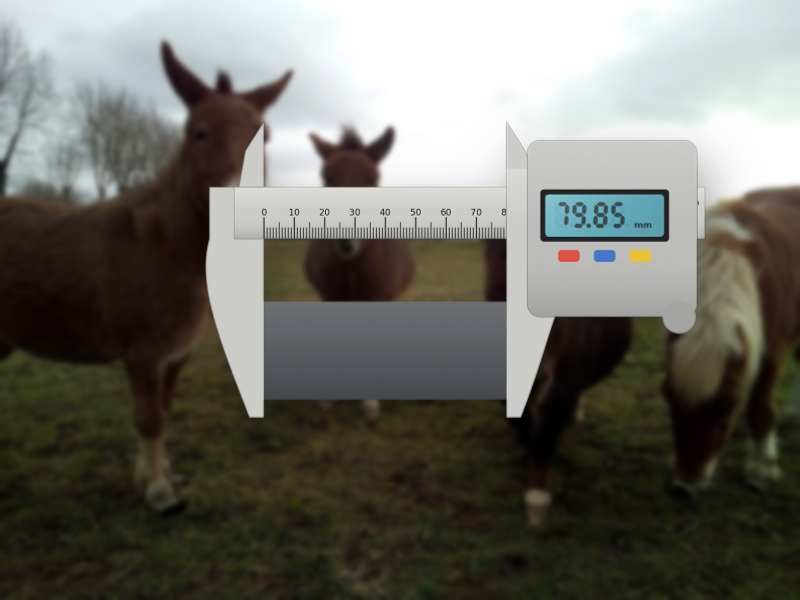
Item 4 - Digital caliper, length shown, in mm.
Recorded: 79.85 mm
